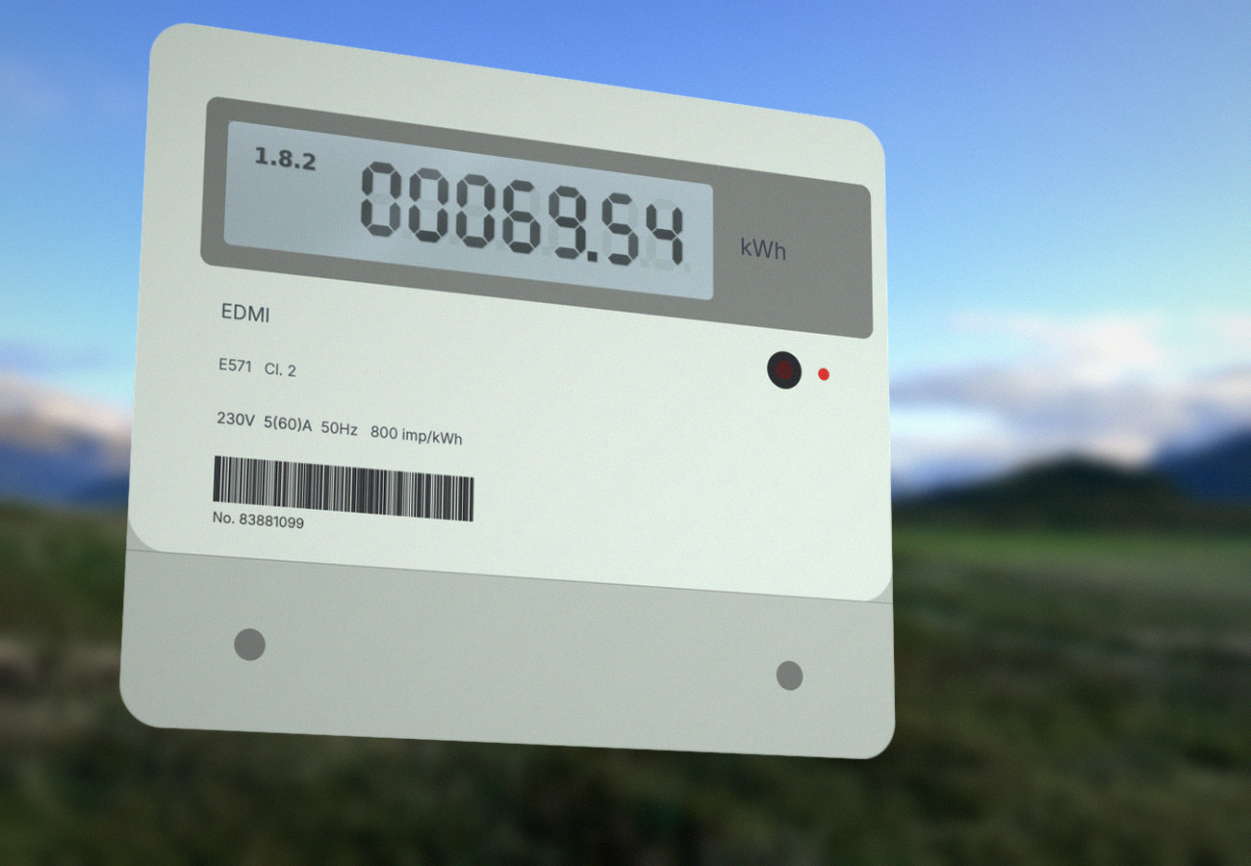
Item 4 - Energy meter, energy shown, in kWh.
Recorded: 69.54 kWh
